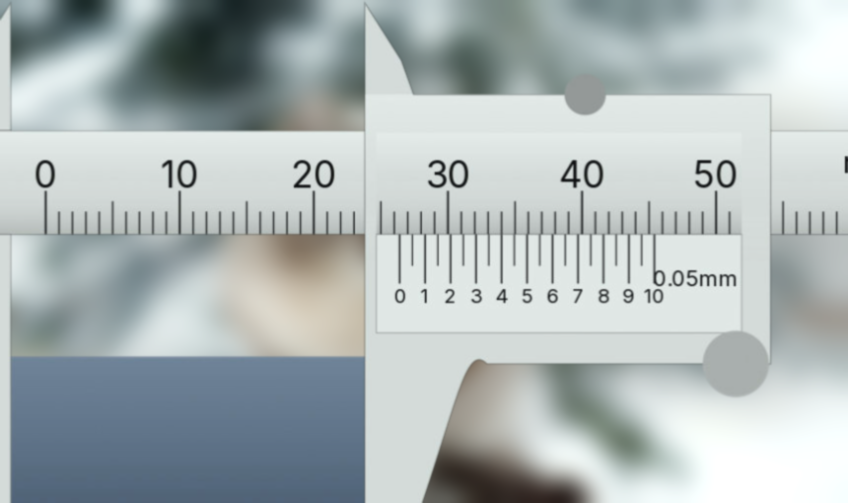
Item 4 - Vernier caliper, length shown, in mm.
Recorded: 26.4 mm
